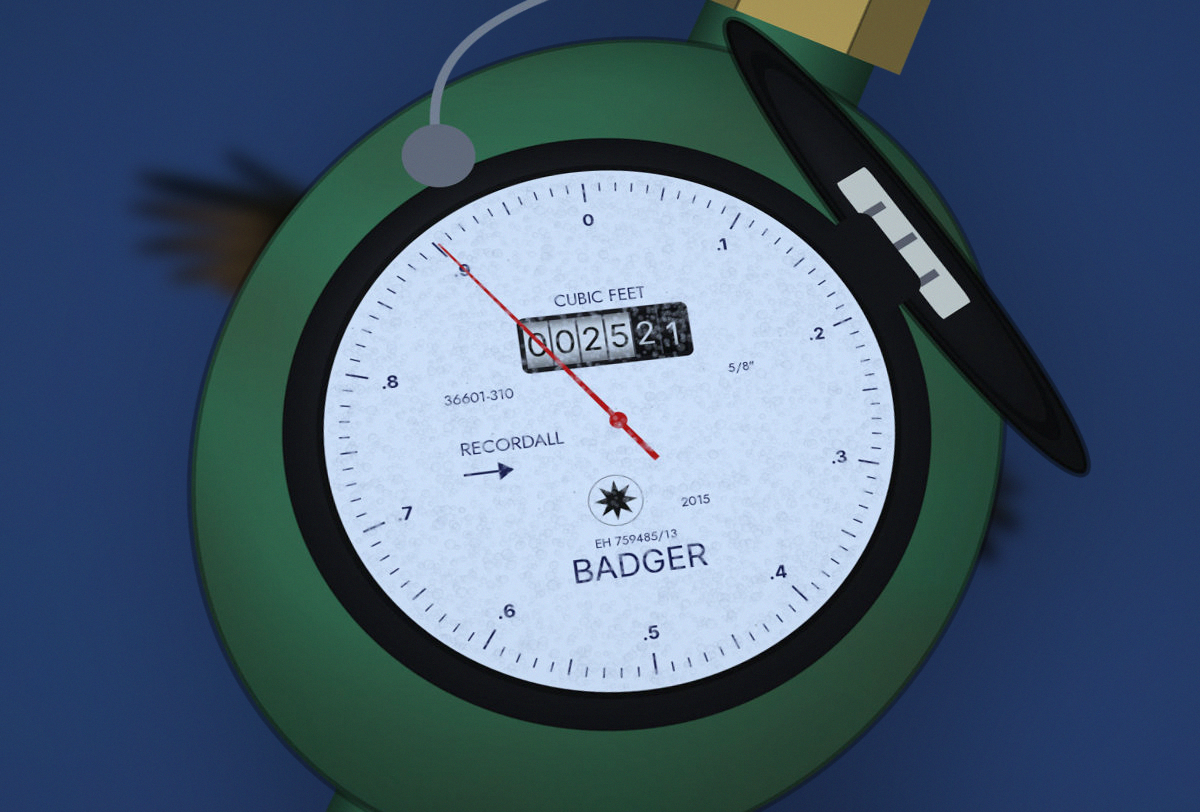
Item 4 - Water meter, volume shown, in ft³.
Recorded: 2520.90 ft³
